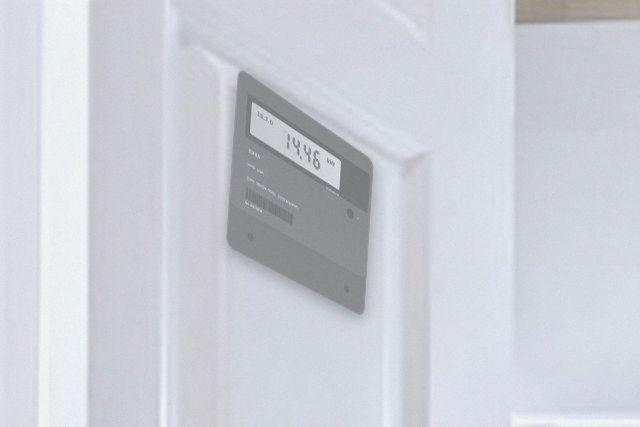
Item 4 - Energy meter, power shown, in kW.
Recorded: 14.46 kW
